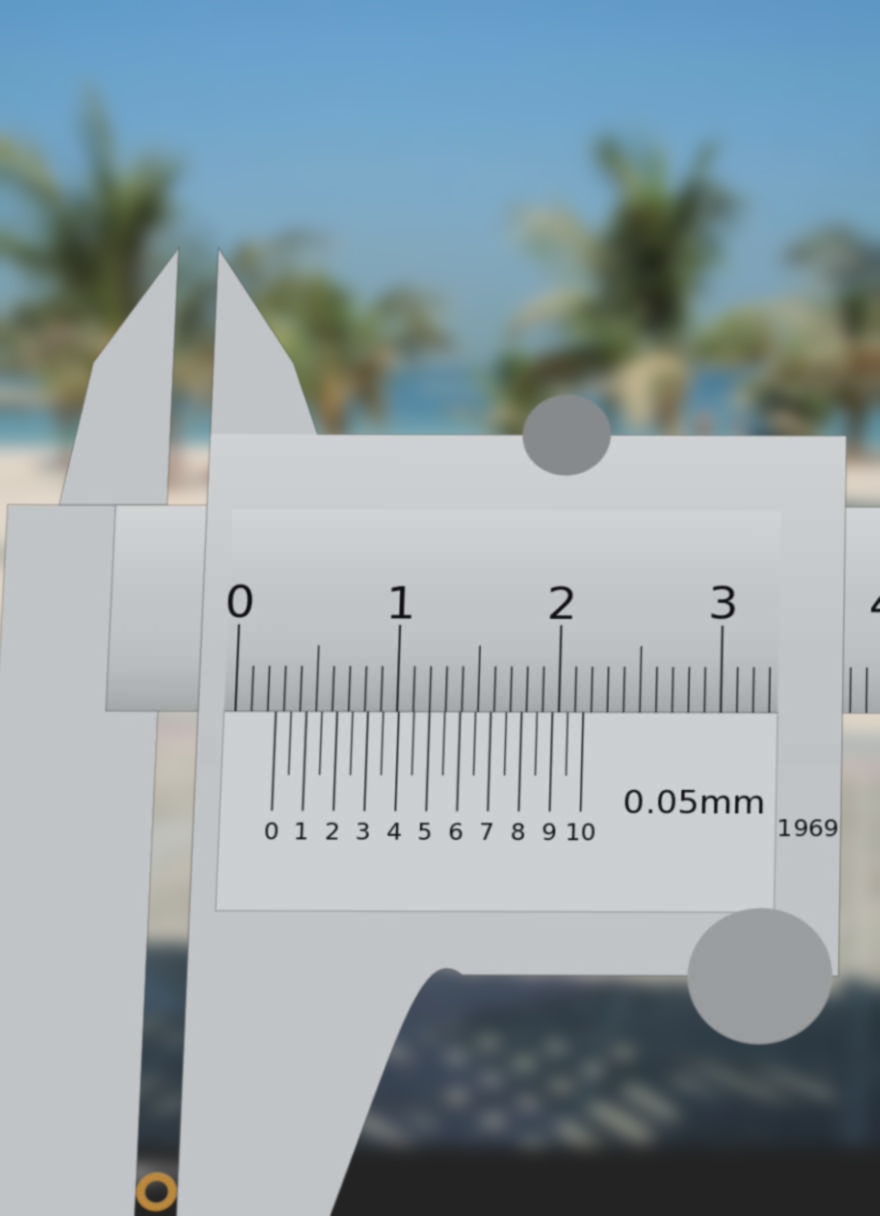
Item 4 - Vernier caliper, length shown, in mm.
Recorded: 2.5 mm
